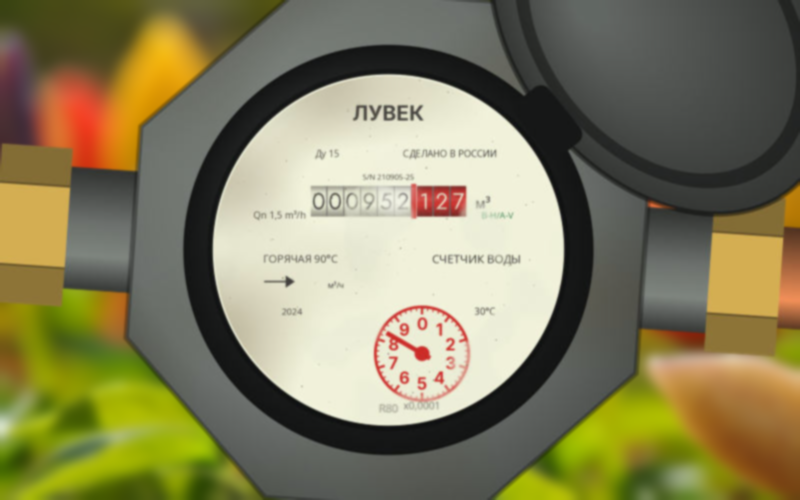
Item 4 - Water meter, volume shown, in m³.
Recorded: 952.1278 m³
